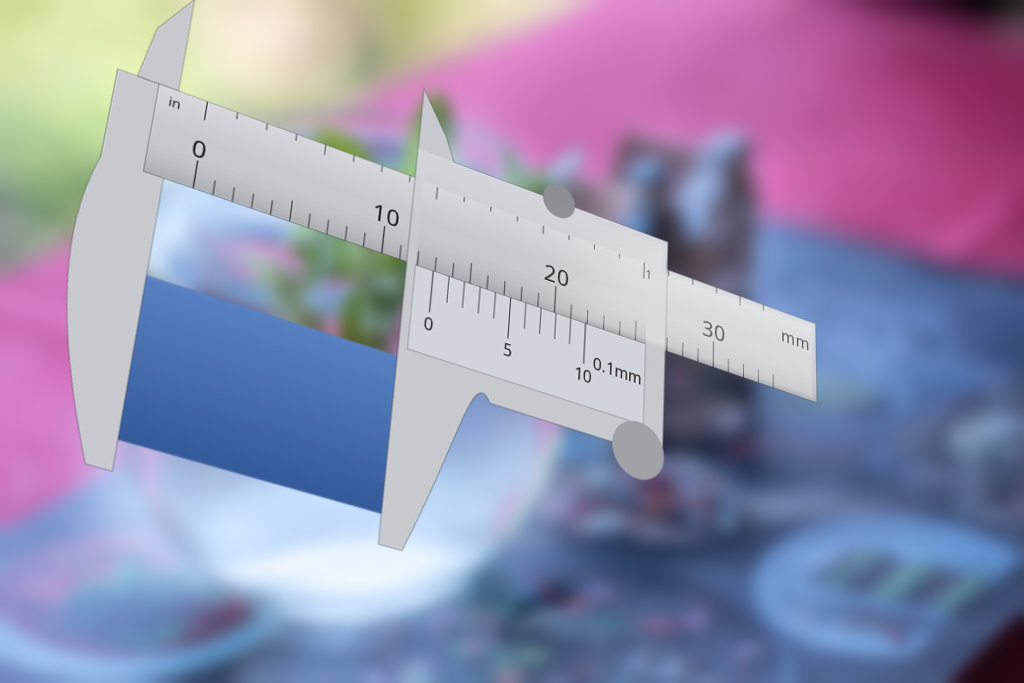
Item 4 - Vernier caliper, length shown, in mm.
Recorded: 12.9 mm
